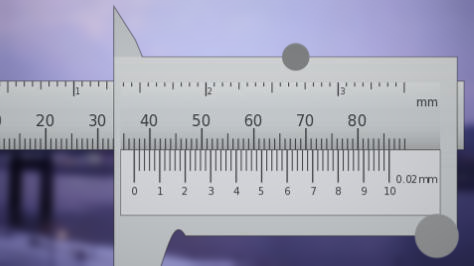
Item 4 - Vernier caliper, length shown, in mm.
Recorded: 37.0 mm
